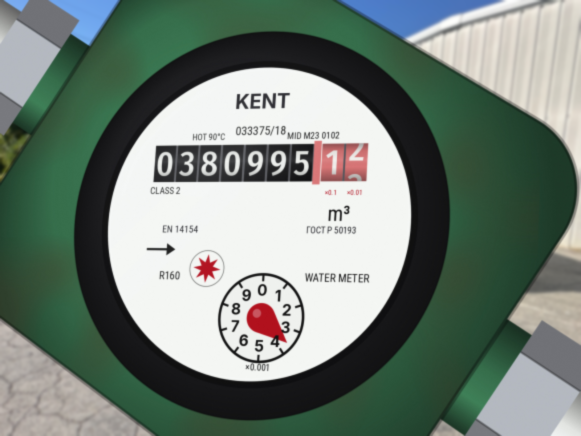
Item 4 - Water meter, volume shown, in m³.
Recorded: 380995.123 m³
